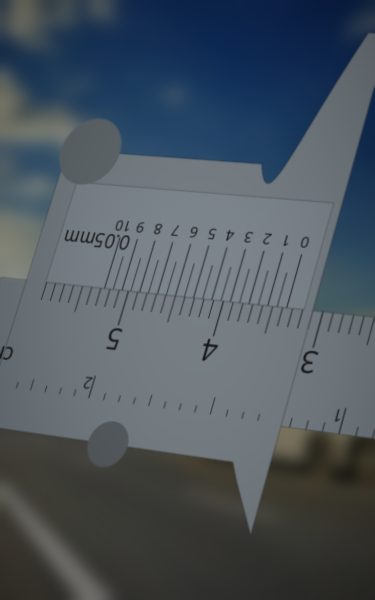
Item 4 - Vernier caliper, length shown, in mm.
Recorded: 33.6 mm
